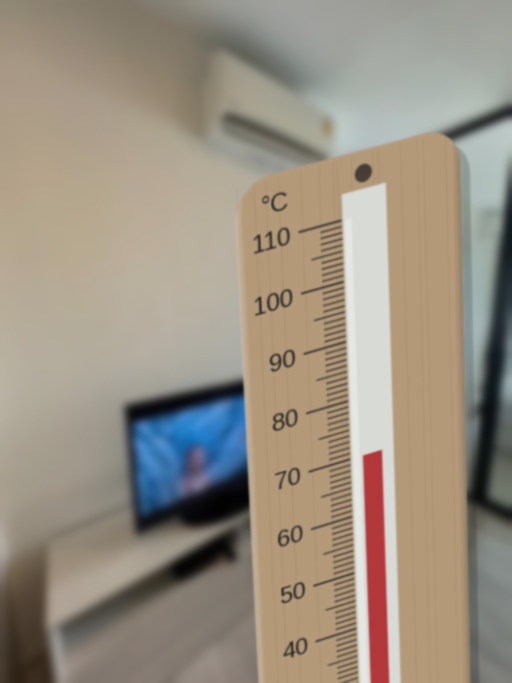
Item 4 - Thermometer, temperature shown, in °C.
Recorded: 70 °C
